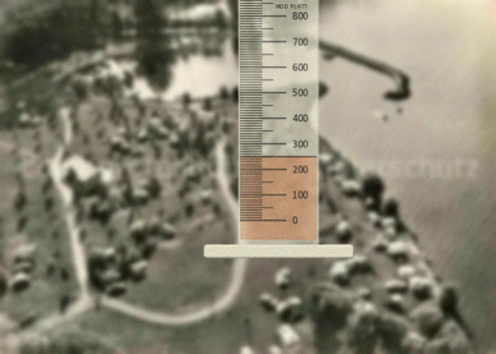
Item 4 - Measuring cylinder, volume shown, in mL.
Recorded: 250 mL
